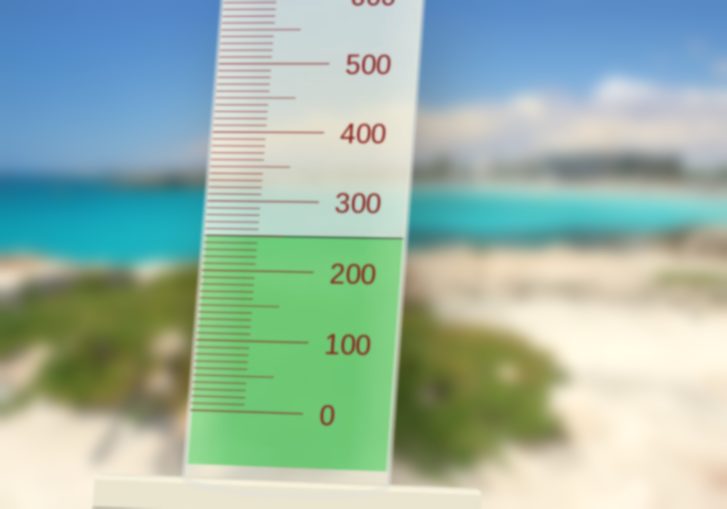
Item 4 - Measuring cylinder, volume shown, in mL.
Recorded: 250 mL
